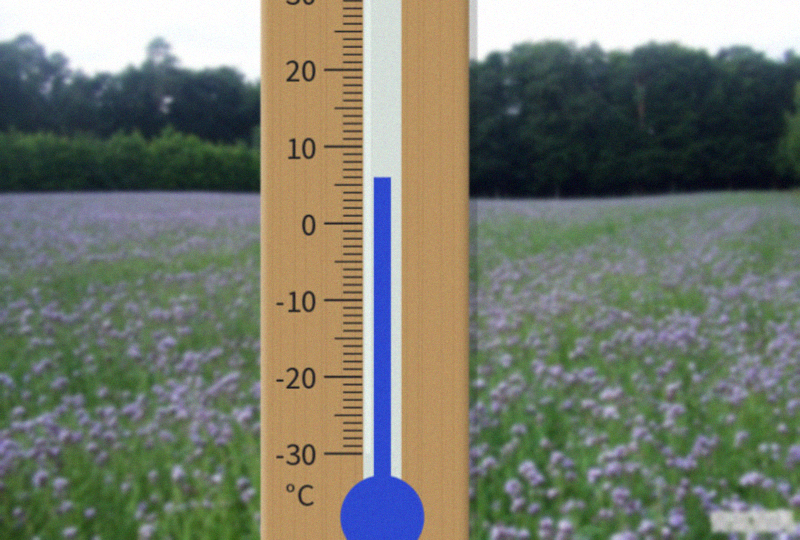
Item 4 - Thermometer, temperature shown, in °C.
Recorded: 6 °C
